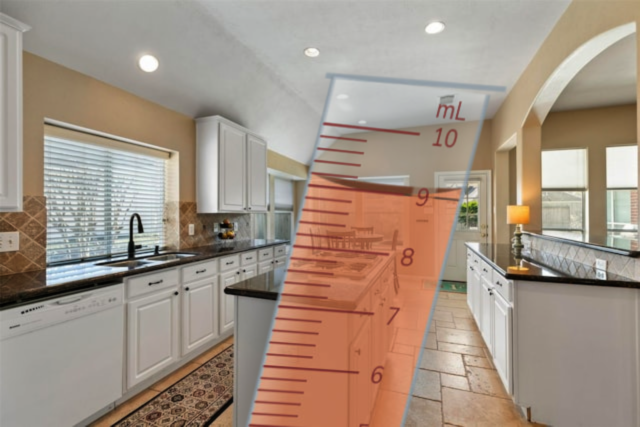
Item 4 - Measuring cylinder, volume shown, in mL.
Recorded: 9 mL
